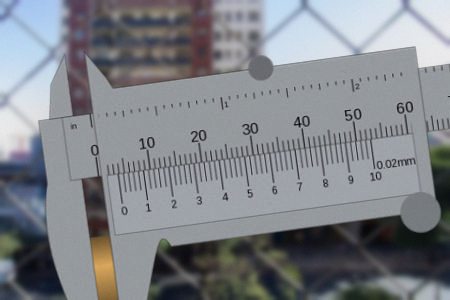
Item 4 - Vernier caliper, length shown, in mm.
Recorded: 3.8 mm
